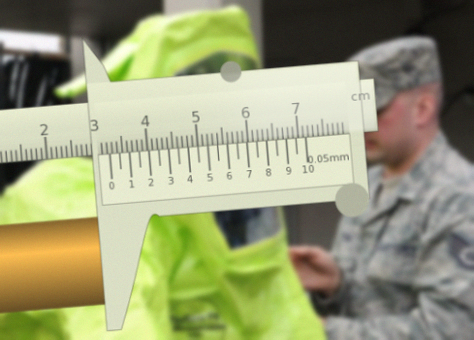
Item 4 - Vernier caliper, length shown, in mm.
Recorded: 32.5 mm
